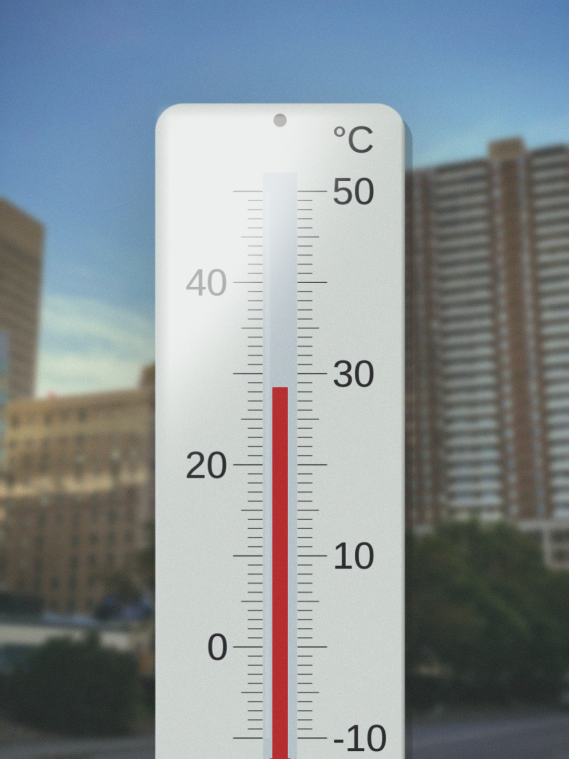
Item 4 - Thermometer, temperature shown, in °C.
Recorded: 28.5 °C
